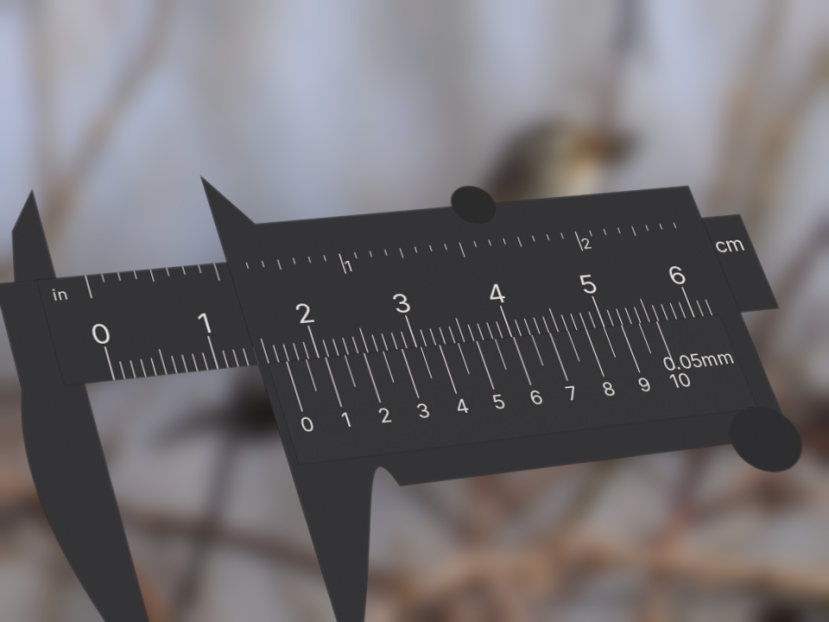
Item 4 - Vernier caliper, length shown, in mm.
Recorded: 16.8 mm
